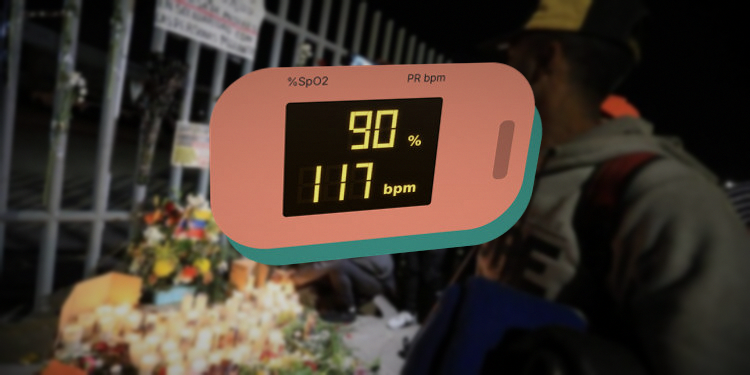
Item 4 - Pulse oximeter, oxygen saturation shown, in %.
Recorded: 90 %
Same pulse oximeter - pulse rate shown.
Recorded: 117 bpm
